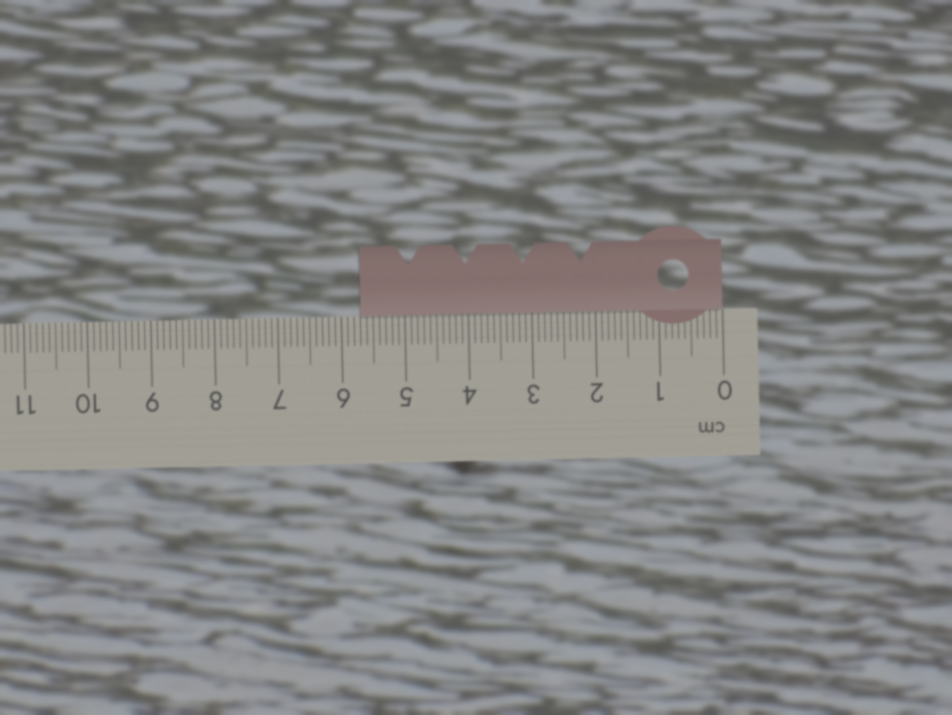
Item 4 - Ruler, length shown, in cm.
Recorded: 5.7 cm
